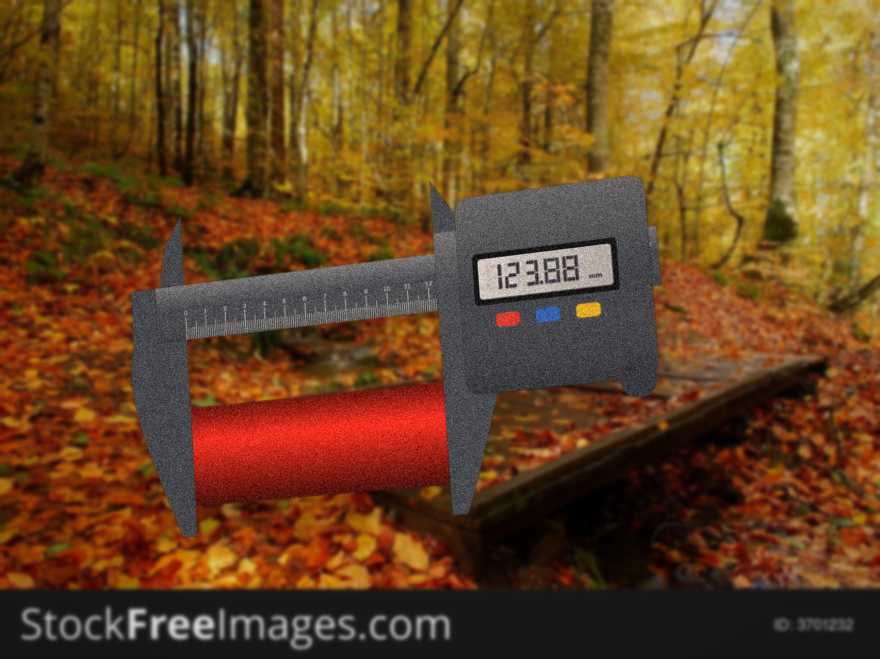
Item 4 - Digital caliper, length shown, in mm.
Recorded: 123.88 mm
